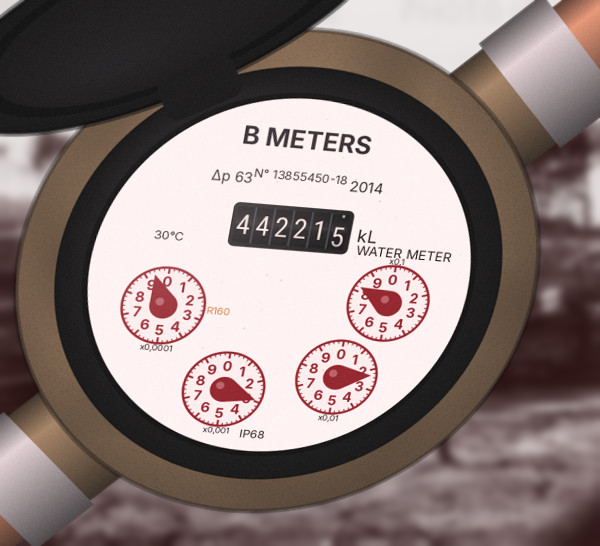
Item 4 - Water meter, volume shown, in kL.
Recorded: 442214.8229 kL
